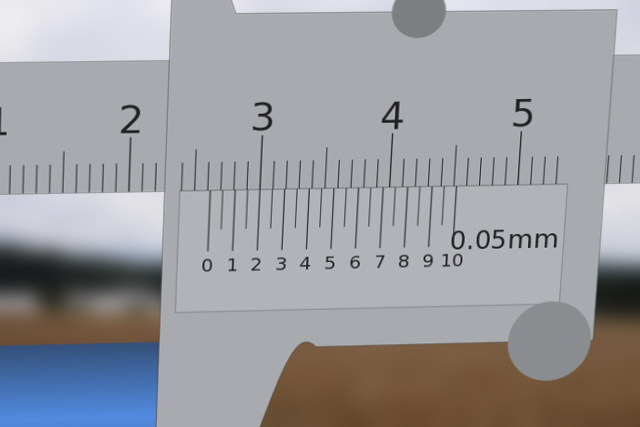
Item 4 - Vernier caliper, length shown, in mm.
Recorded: 26.2 mm
